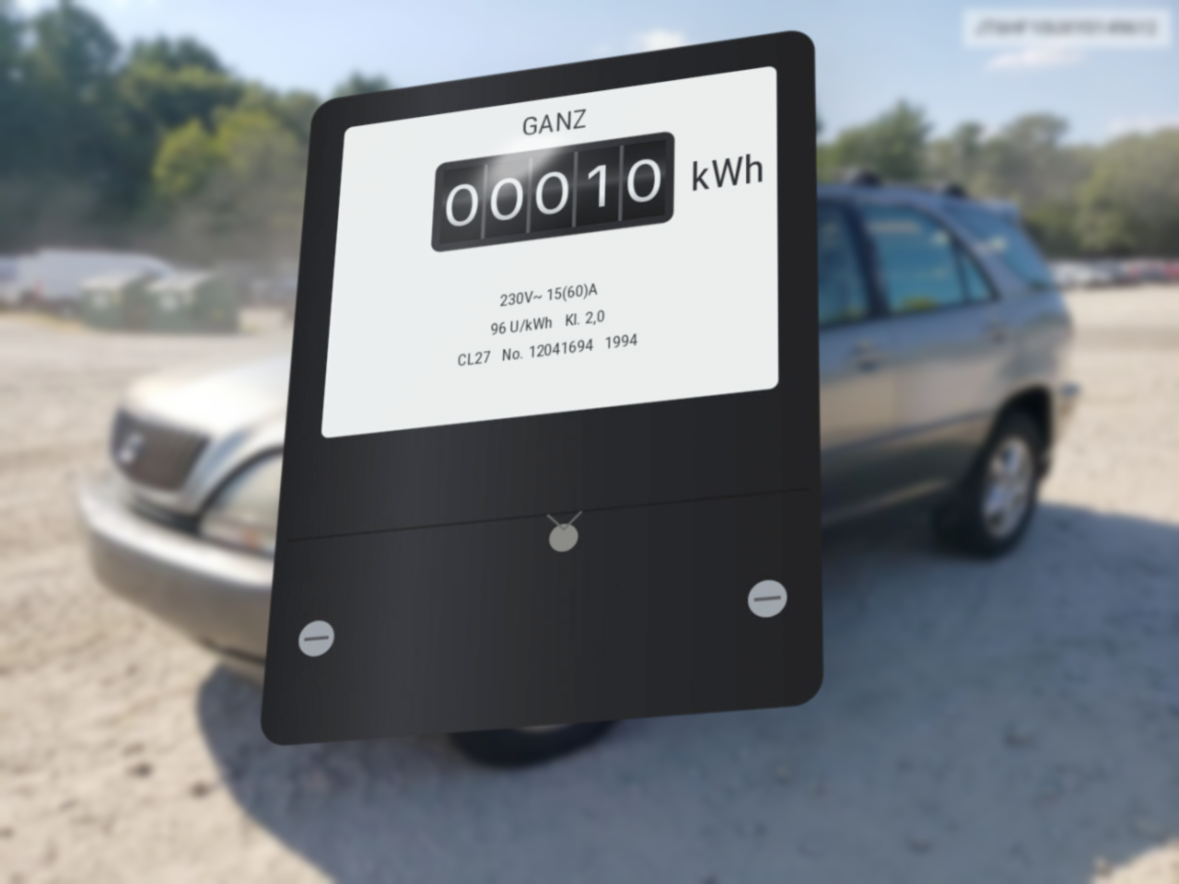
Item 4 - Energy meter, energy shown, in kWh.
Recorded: 10 kWh
